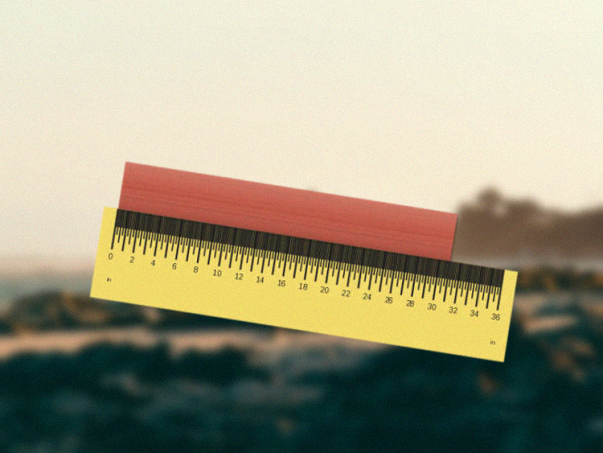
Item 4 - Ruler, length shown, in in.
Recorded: 31 in
